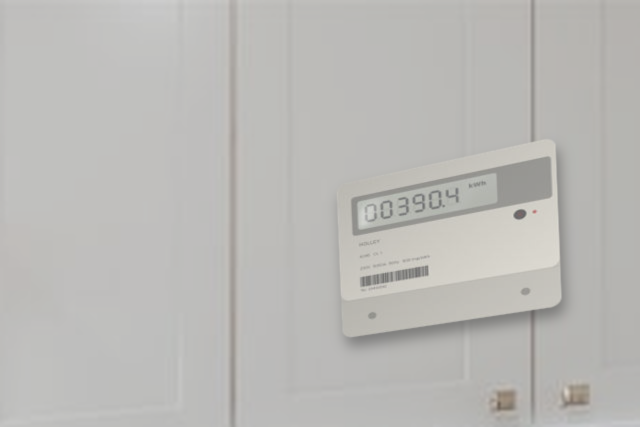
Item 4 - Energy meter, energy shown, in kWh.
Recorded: 390.4 kWh
